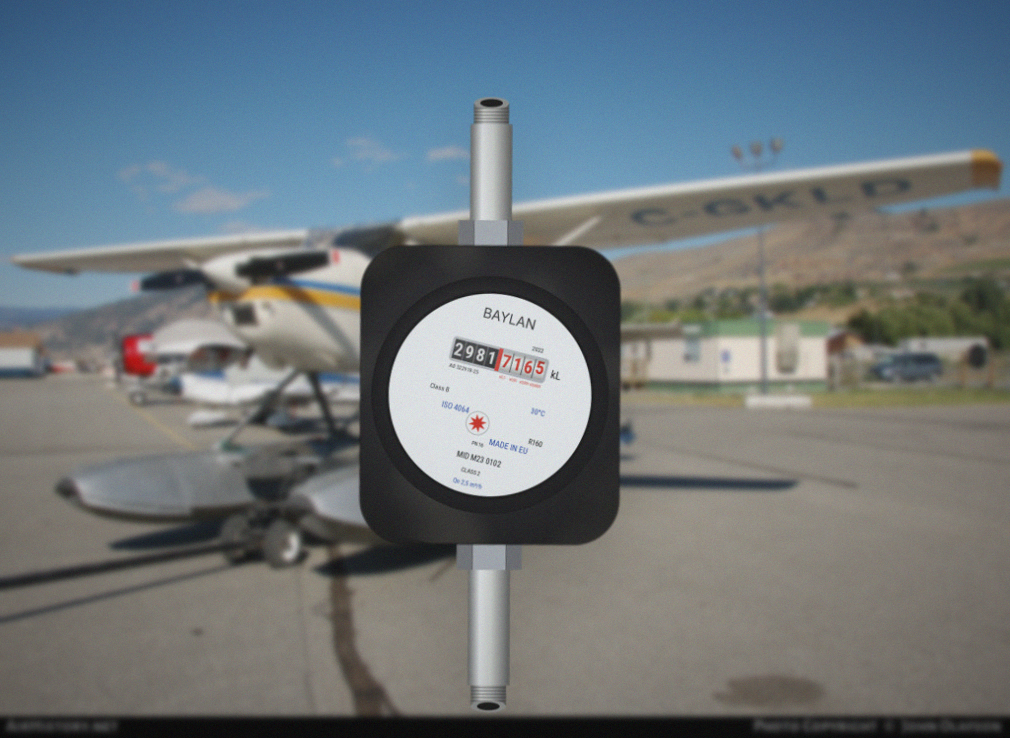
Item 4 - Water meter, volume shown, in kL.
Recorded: 2981.7165 kL
